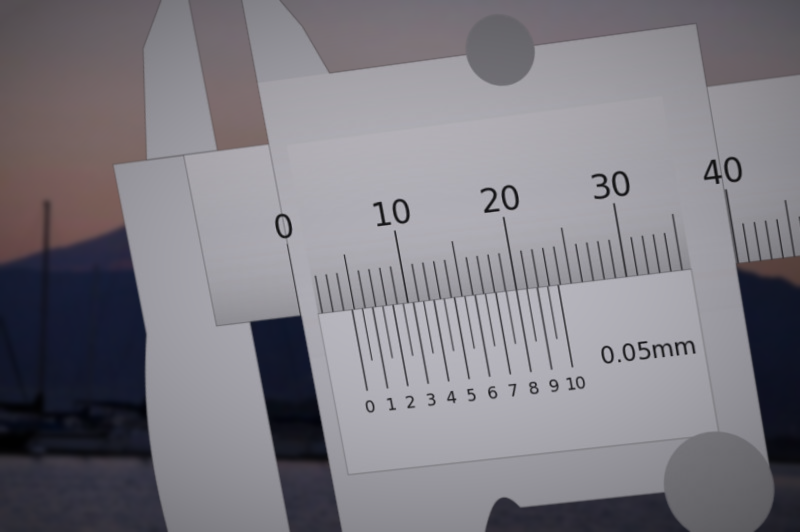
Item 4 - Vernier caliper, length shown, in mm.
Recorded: 4.8 mm
